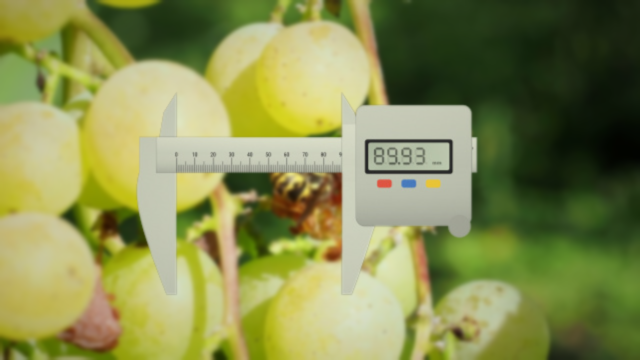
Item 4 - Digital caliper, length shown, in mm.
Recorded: 89.93 mm
